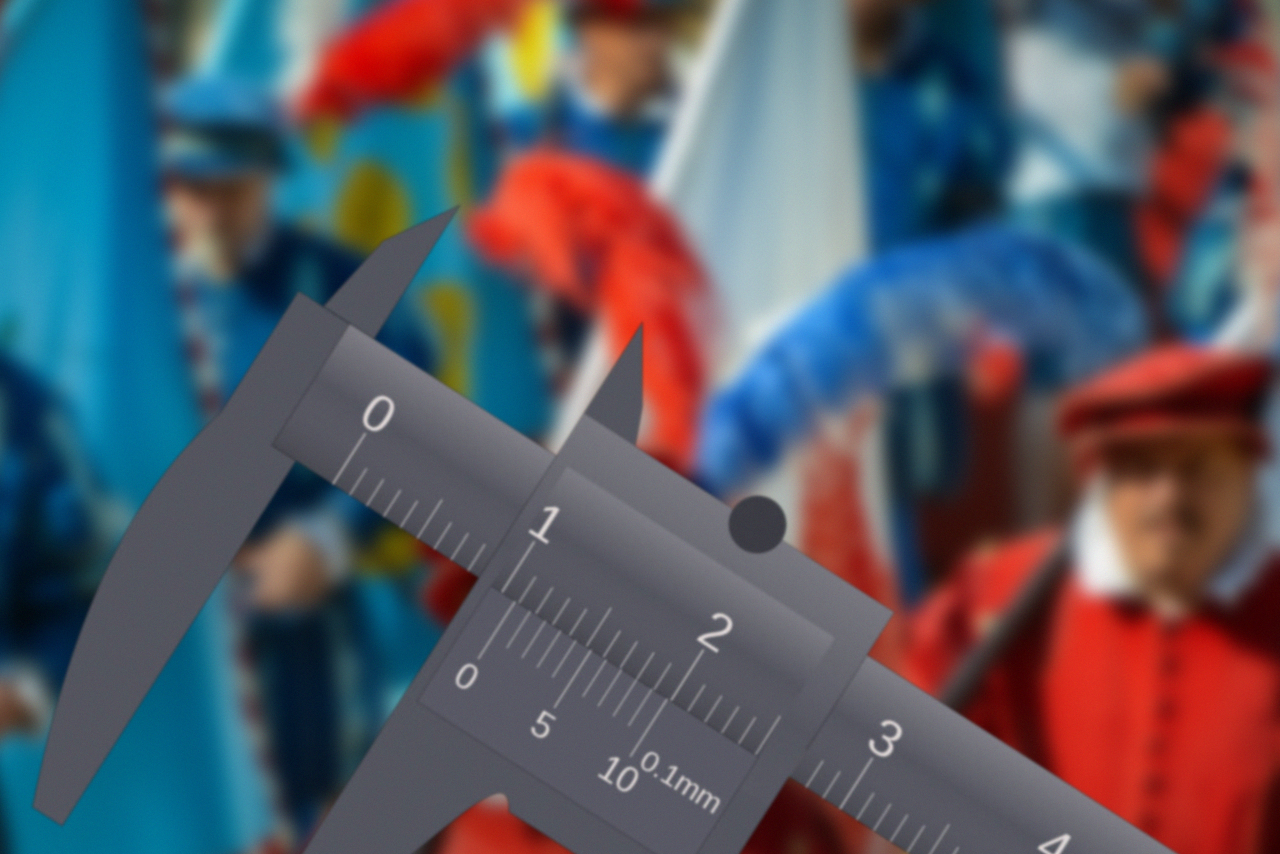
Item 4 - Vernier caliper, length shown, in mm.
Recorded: 10.8 mm
